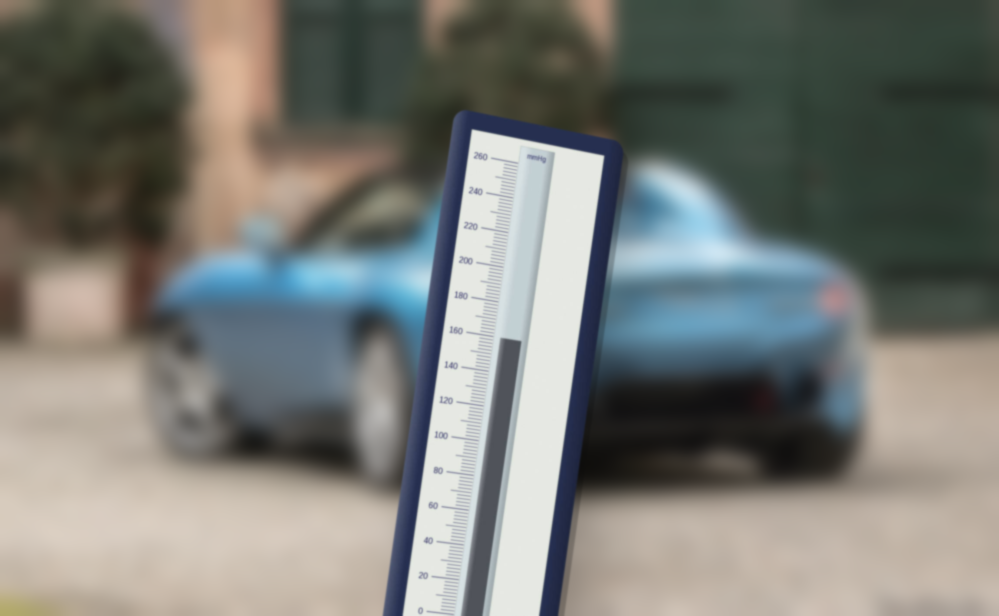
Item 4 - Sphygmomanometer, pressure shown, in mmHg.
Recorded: 160 mmHg
